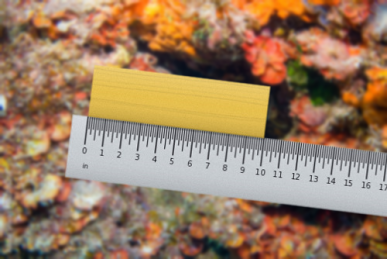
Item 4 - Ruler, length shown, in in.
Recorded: 10 in
